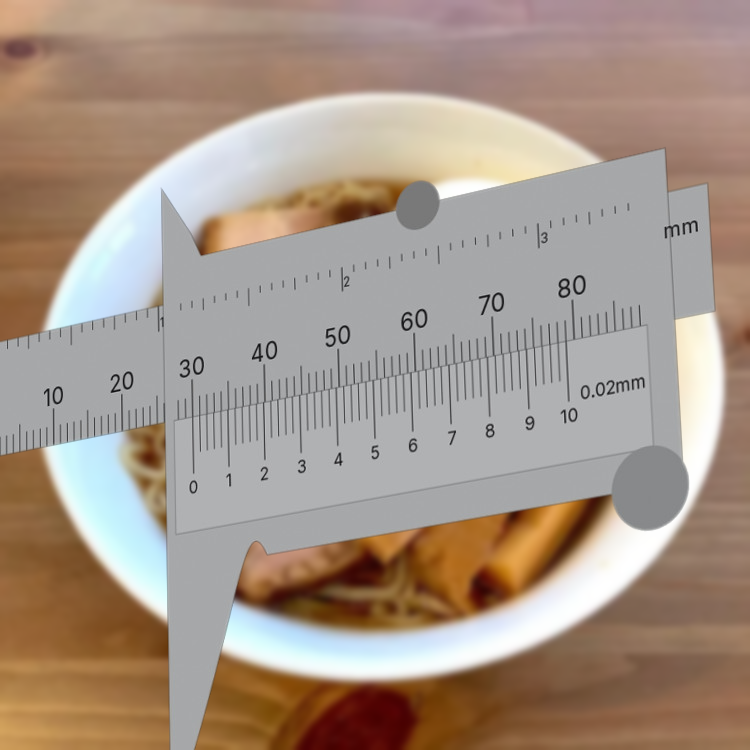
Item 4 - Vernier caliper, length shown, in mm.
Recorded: 30.0 mm
